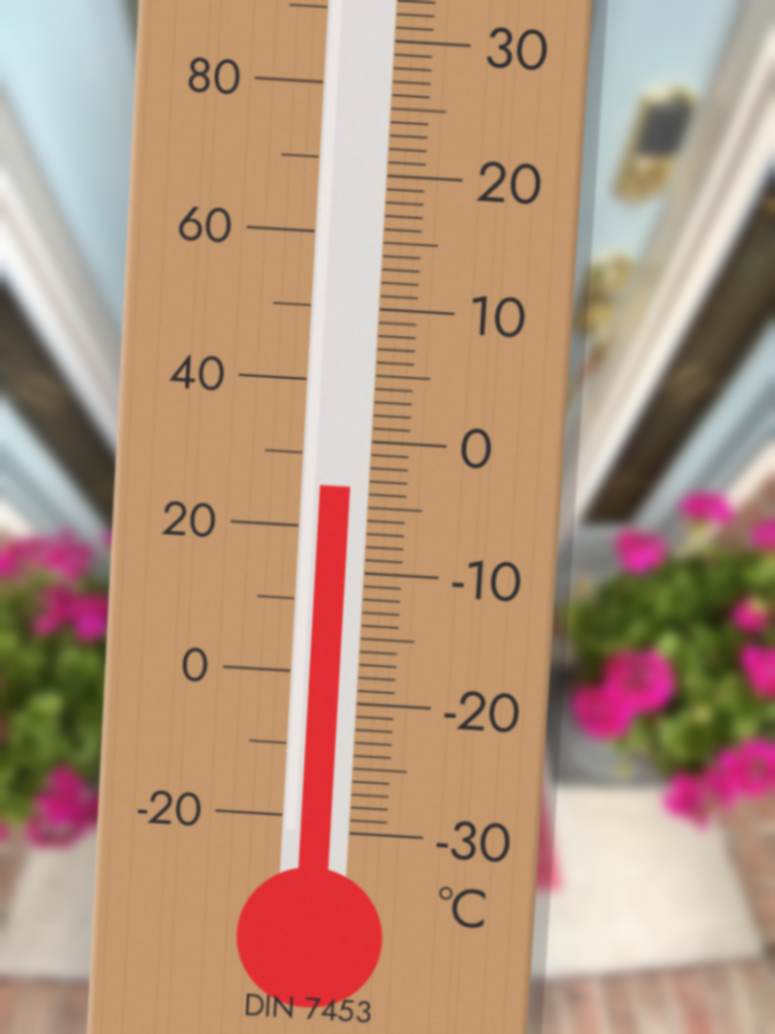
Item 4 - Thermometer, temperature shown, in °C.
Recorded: -3.5 °C
